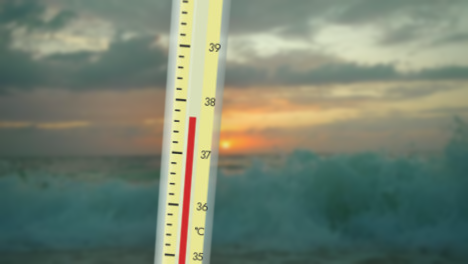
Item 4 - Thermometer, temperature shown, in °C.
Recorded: 37.7 °C
